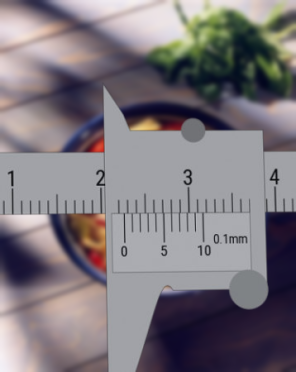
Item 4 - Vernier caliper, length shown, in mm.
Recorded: 22.6 mm
